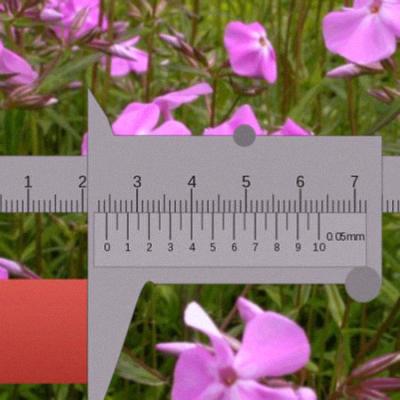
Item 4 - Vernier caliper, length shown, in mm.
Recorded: 24.4 mm
